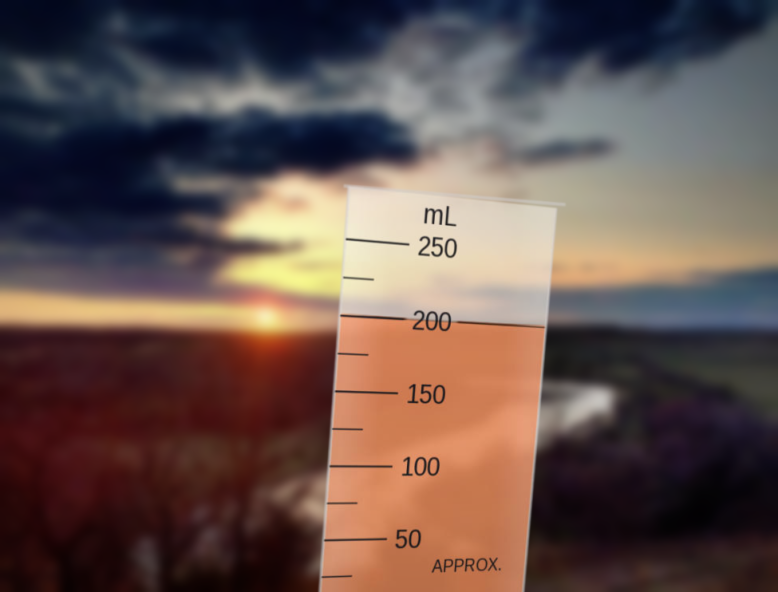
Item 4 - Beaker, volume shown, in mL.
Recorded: 200 mL
